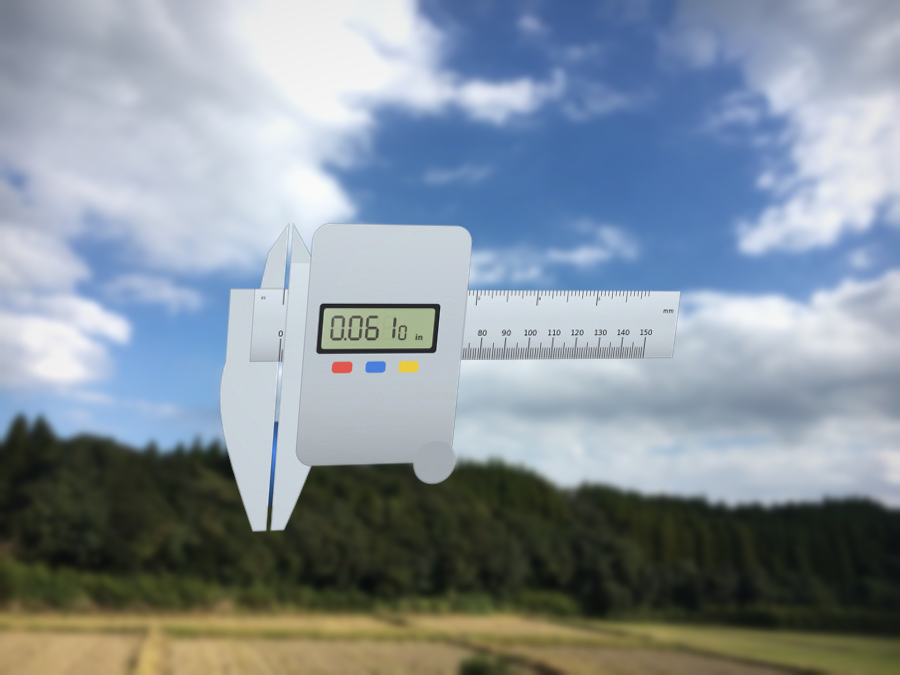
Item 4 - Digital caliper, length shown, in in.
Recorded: 0.0610 in
